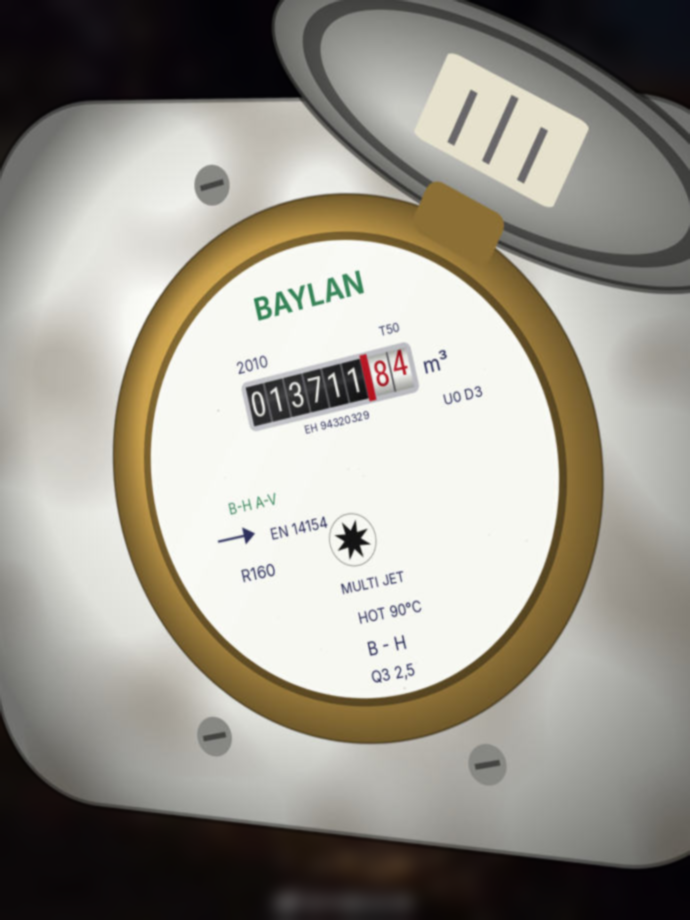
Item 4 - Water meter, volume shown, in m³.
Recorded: 13711.84 m³
